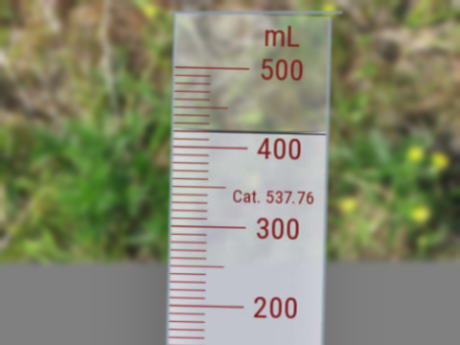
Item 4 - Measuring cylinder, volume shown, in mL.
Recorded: 420 mL
